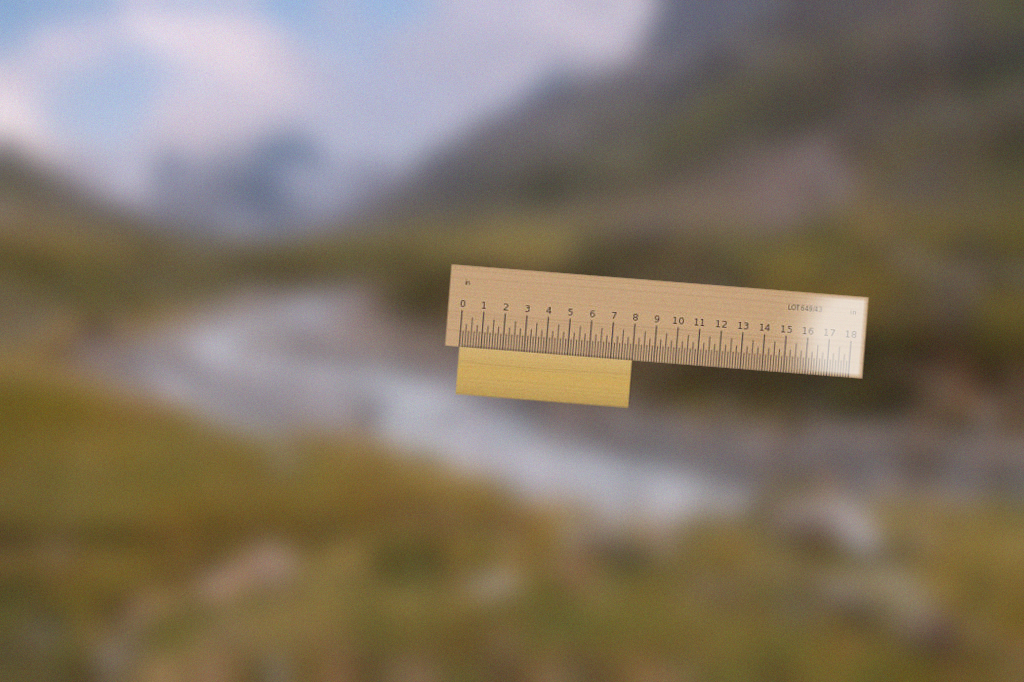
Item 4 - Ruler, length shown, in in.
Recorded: 8 in
